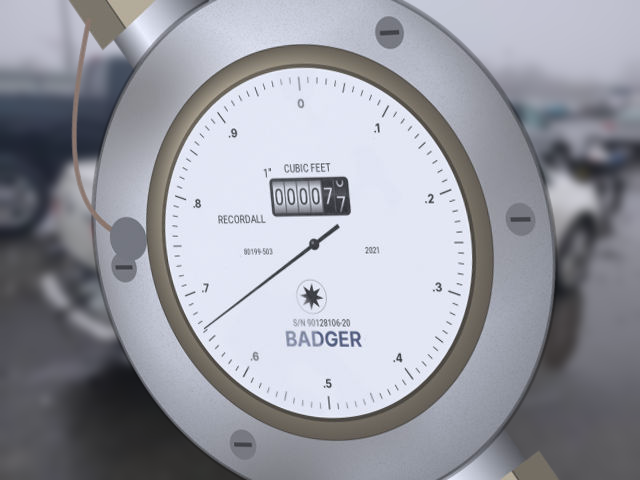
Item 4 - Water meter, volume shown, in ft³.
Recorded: 76.66 ft³
